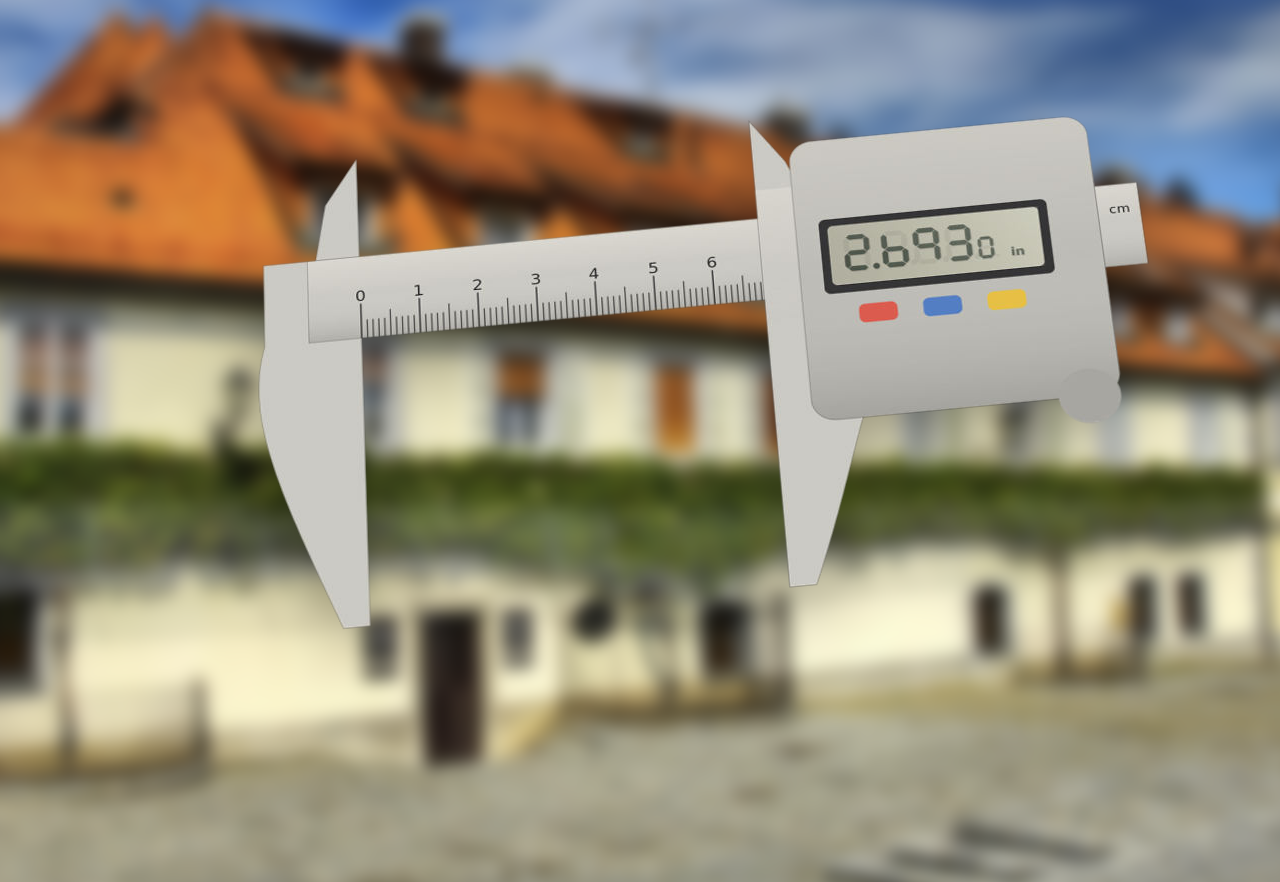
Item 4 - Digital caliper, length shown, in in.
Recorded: 2.6930 in
